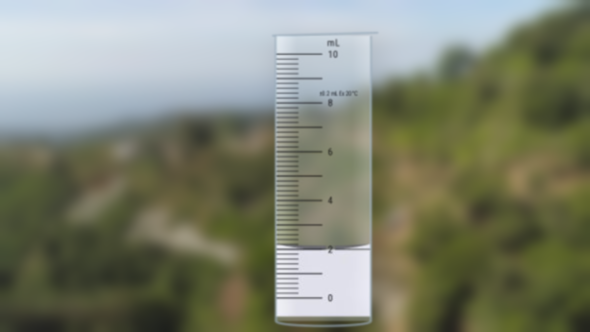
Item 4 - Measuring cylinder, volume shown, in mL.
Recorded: 2 mL
